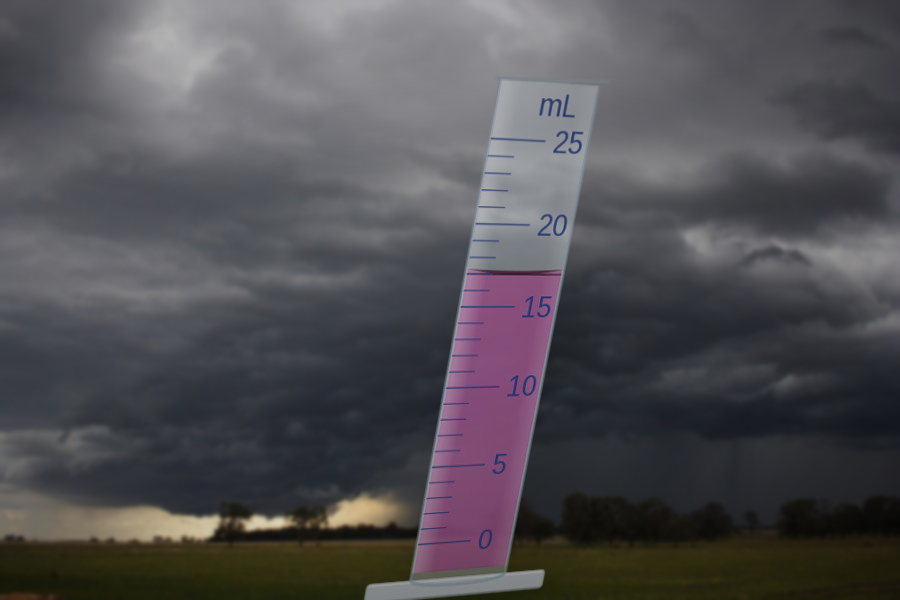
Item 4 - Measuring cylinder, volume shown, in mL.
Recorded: 17 mL
